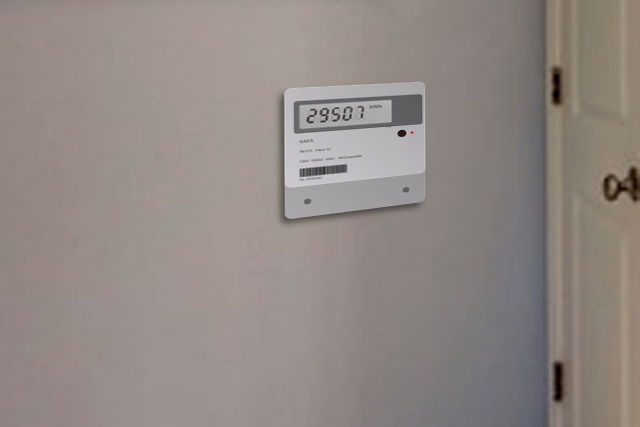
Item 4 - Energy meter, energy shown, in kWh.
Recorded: 29507 kWh
